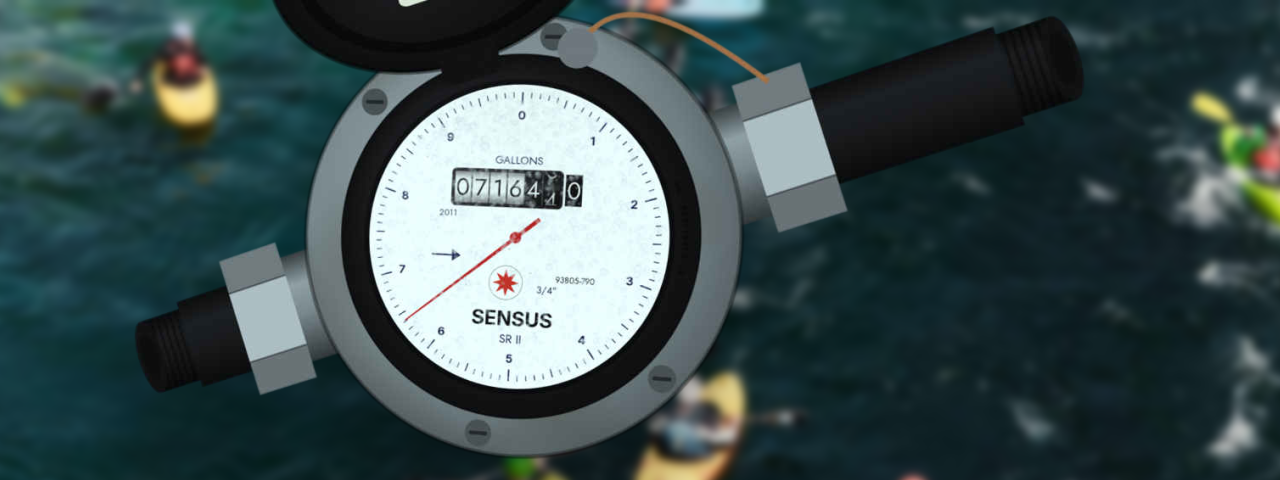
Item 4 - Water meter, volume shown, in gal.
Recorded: 716436.4 gal
